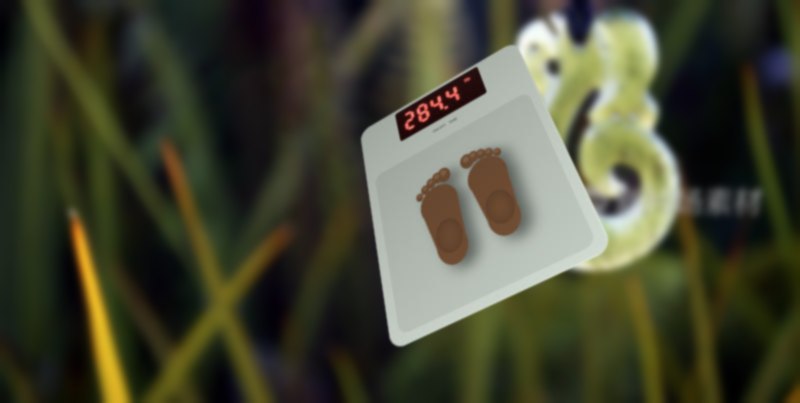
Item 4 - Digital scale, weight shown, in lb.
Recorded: 284.4 lb
